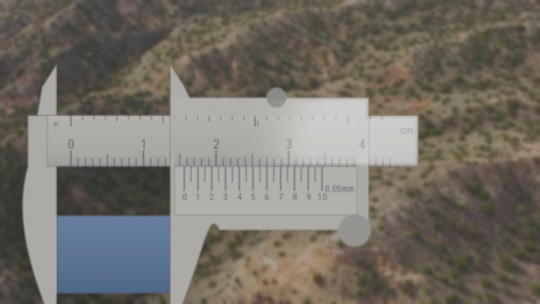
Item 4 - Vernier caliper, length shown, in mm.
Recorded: 15.6 mm
